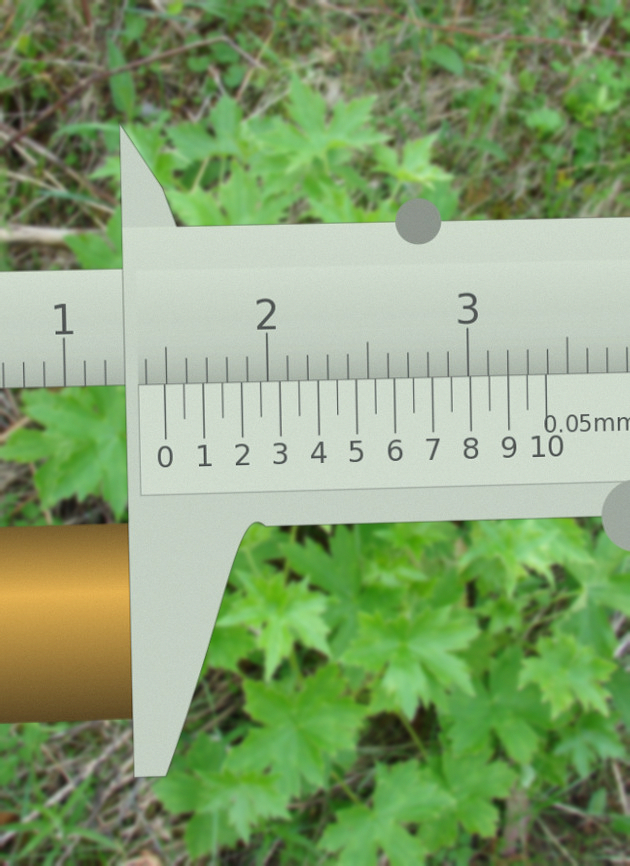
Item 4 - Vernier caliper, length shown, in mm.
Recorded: 14.9 mm
